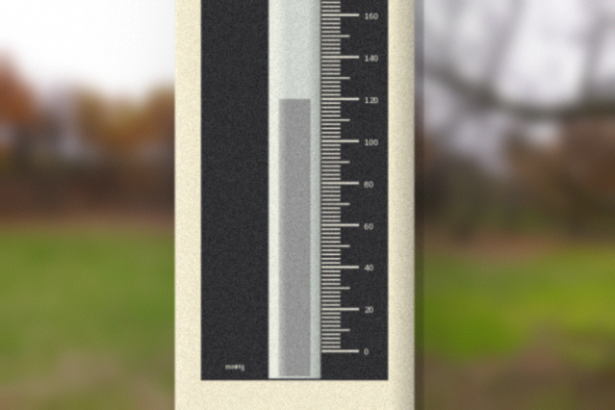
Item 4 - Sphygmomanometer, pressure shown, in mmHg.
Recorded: 120 mmHg
